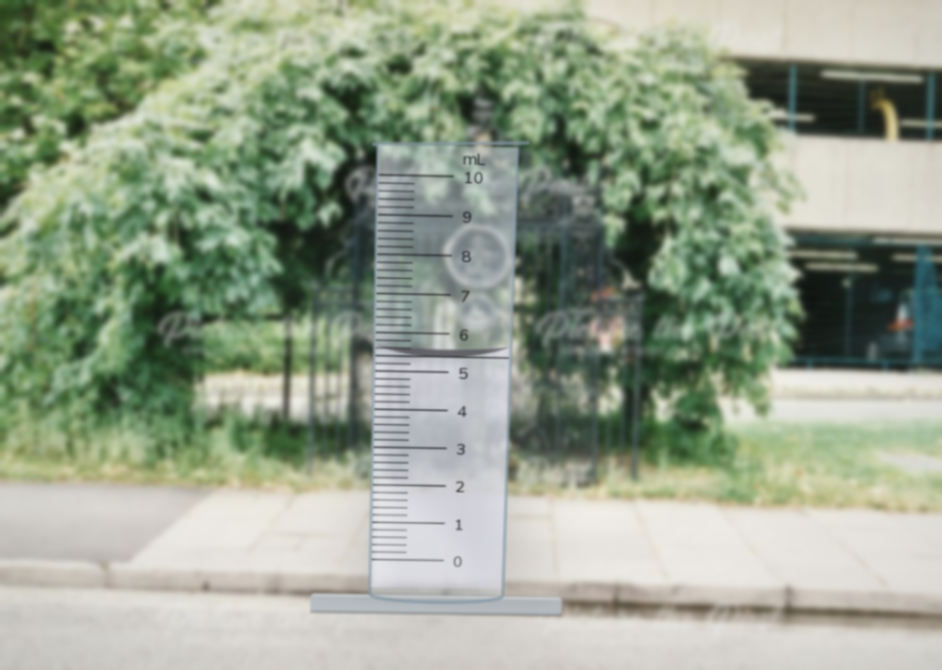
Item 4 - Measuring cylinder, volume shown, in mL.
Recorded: 5.4 mL
